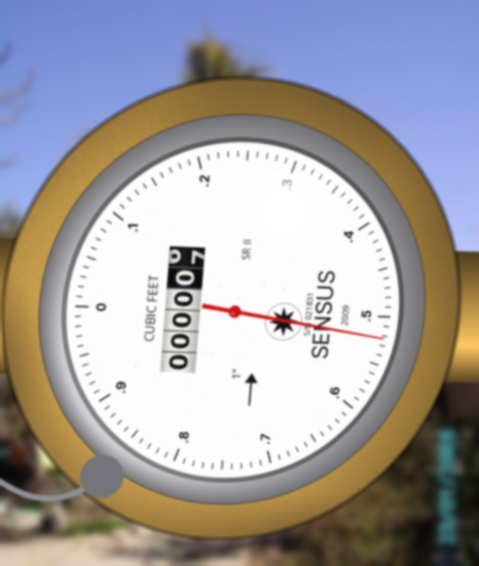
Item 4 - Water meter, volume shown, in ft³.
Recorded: 6.52 ft³
